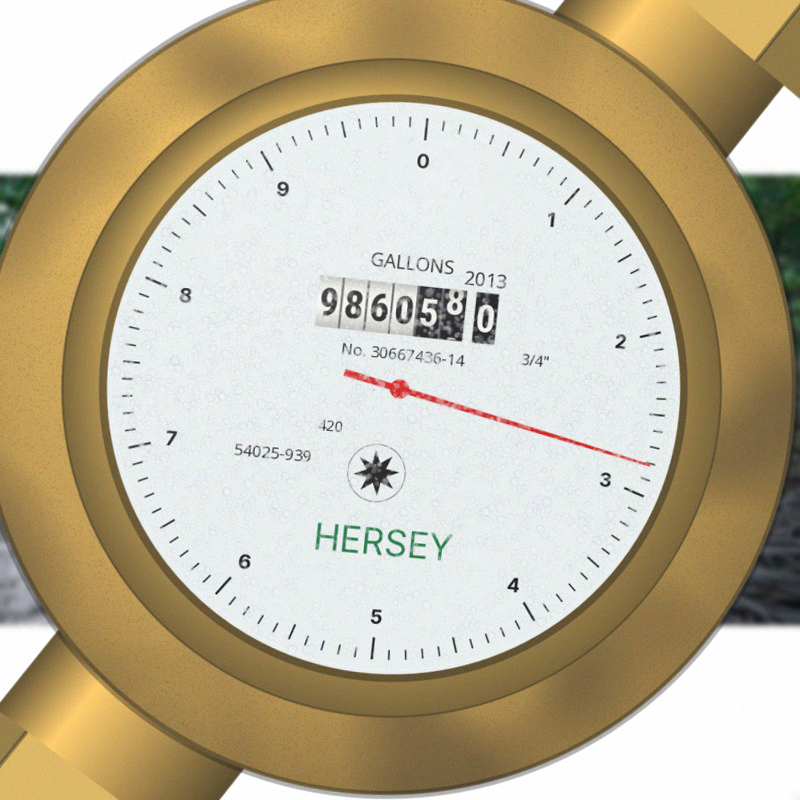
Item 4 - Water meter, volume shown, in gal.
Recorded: 9860582.8 gal
